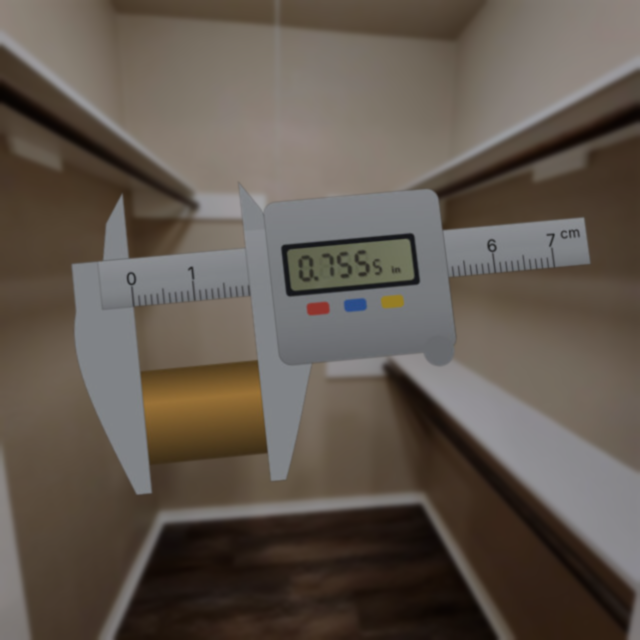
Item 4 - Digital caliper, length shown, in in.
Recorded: 0.7555 in
